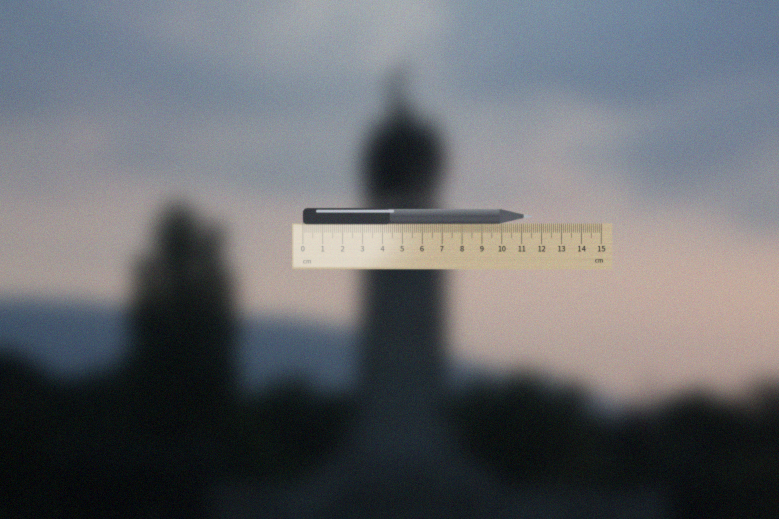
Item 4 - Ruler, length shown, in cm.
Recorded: 11.5 cm
